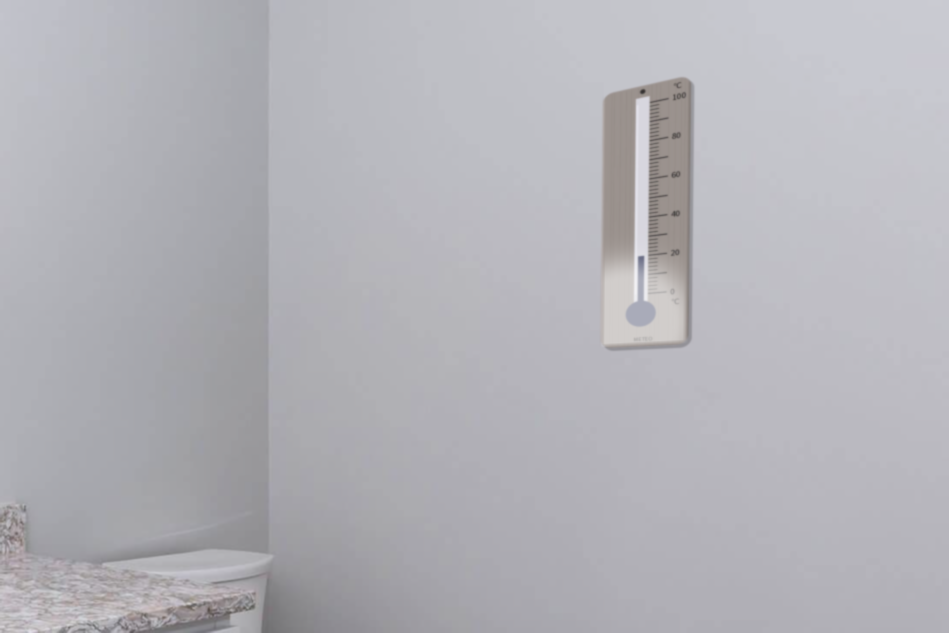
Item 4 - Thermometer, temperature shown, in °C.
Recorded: 20 °C
